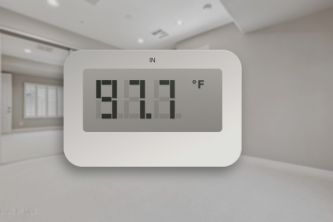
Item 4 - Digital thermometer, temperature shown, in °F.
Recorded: 97.7 °F
